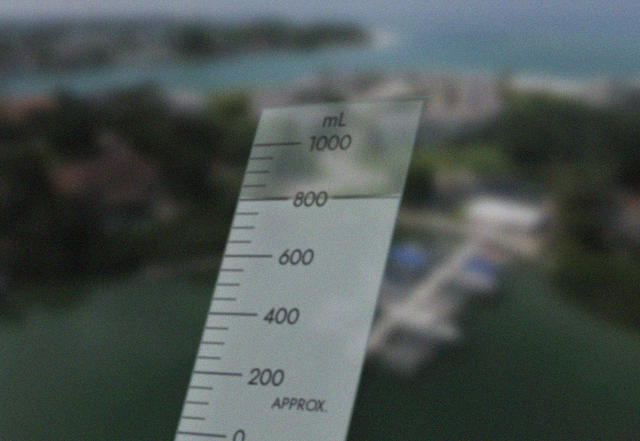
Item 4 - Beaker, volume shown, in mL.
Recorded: 800 mL
